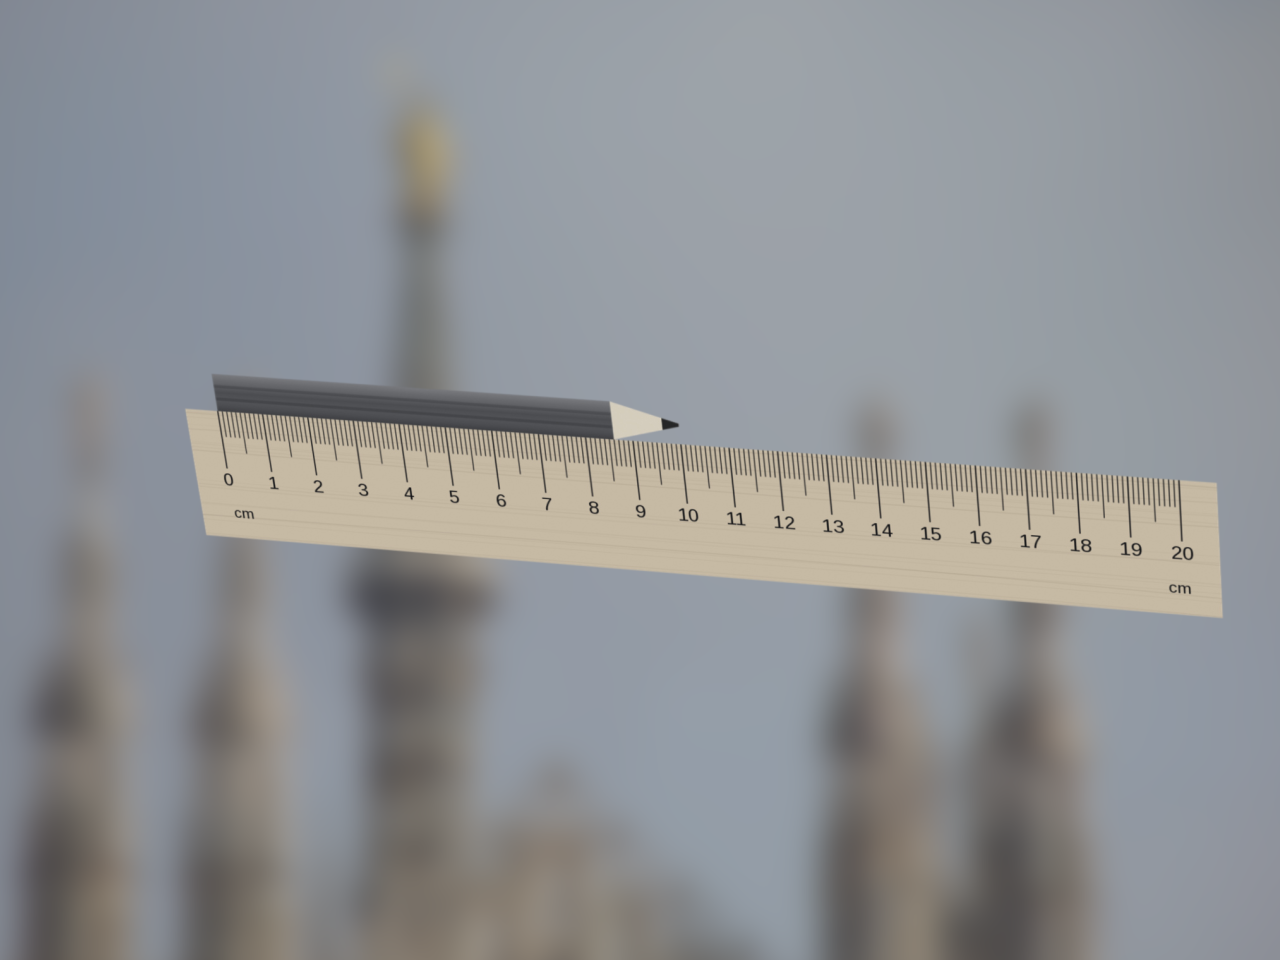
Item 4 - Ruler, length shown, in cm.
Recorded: 10 cm
